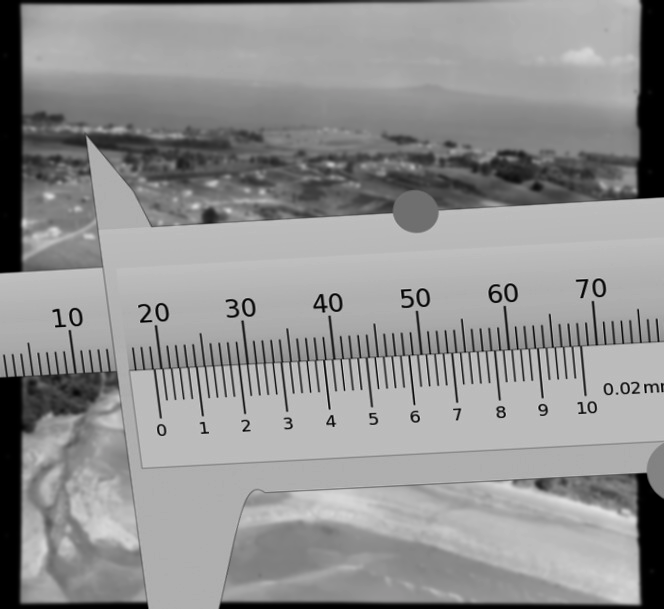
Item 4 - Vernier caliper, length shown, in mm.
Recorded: 19.2 mm
